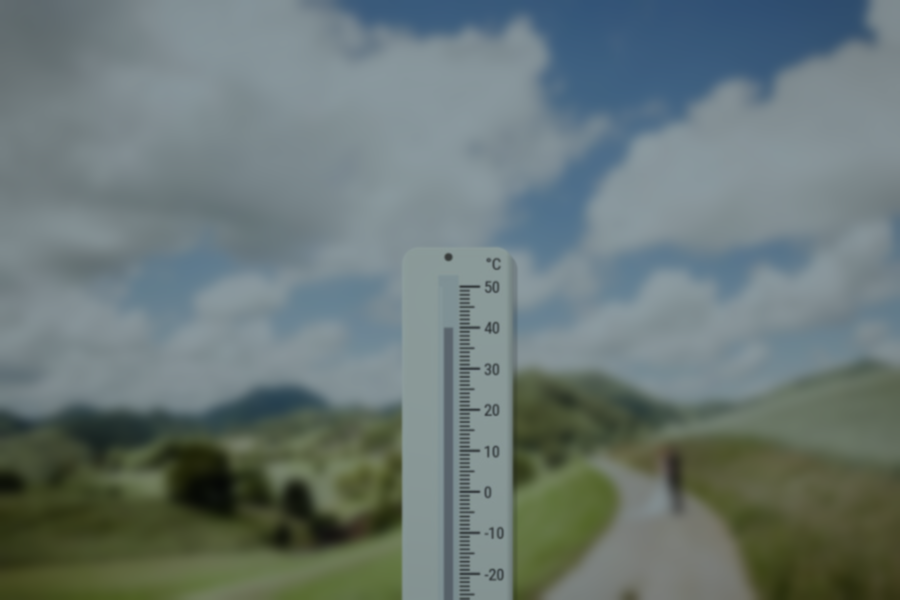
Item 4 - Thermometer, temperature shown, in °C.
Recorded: 40 °C
